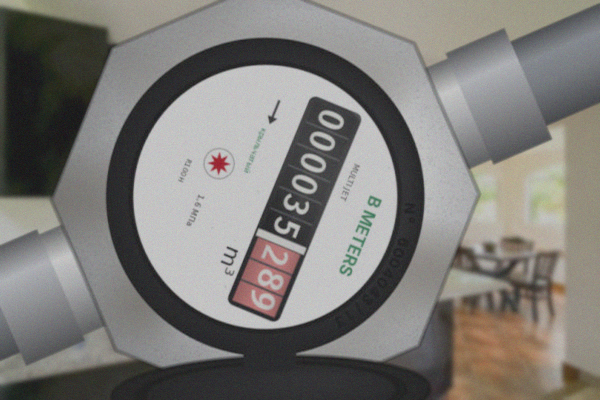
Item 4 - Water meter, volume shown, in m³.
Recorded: 35.289 m³
